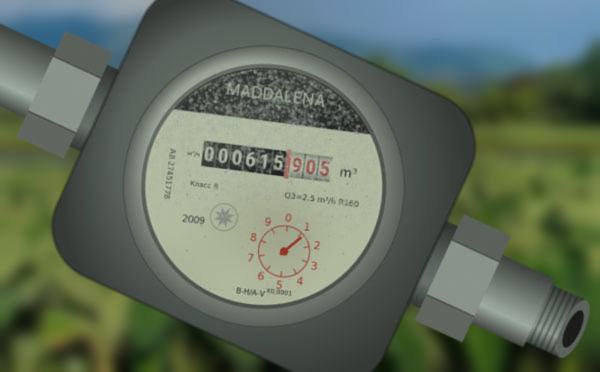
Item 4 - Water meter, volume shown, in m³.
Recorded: 615.9051 m³
